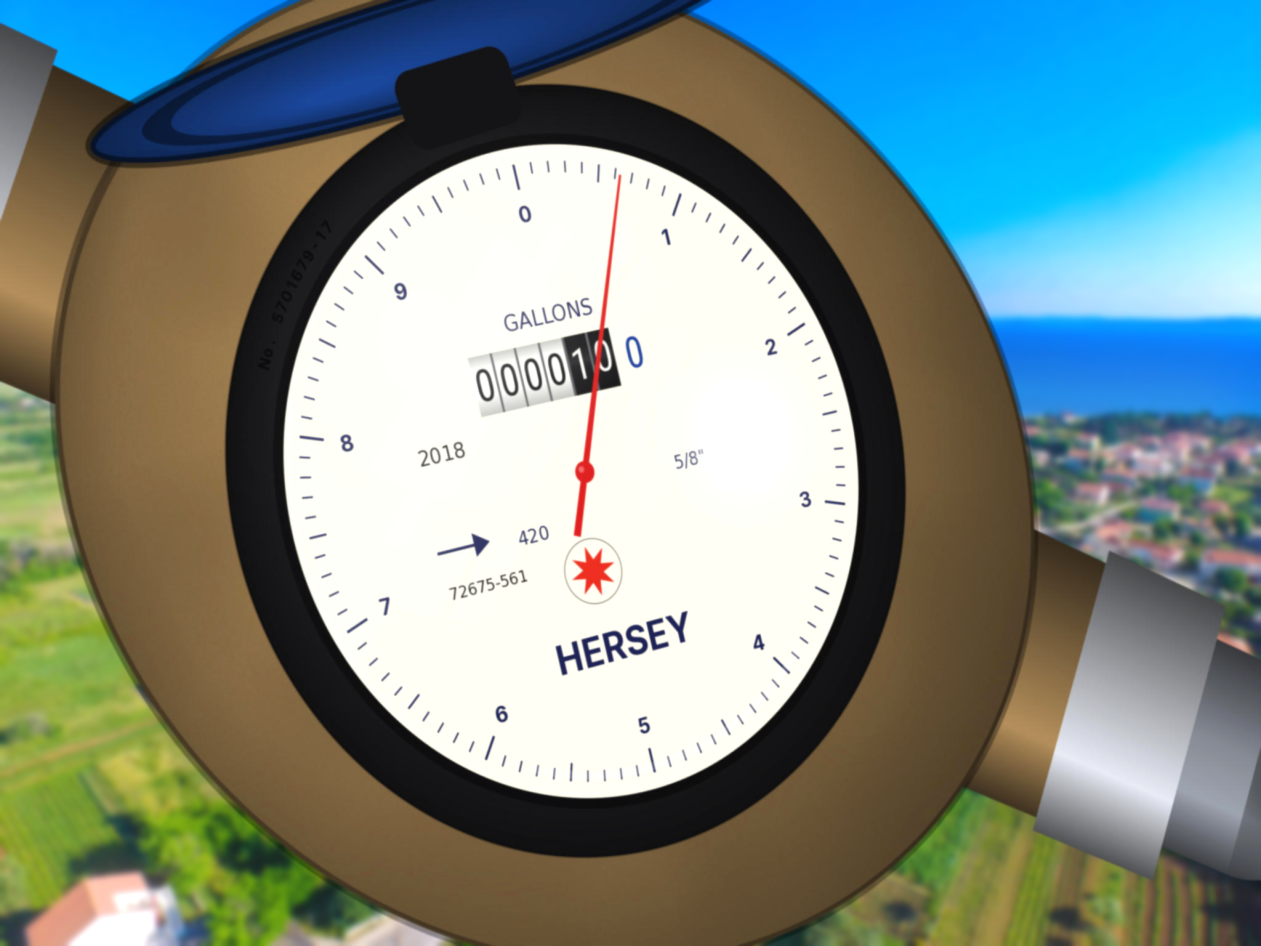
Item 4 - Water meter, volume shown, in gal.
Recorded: 100.6 gal
